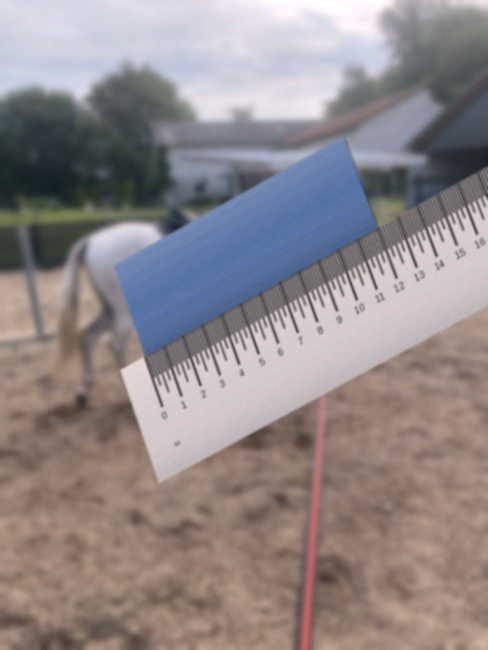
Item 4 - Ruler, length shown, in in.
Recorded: 12 in
